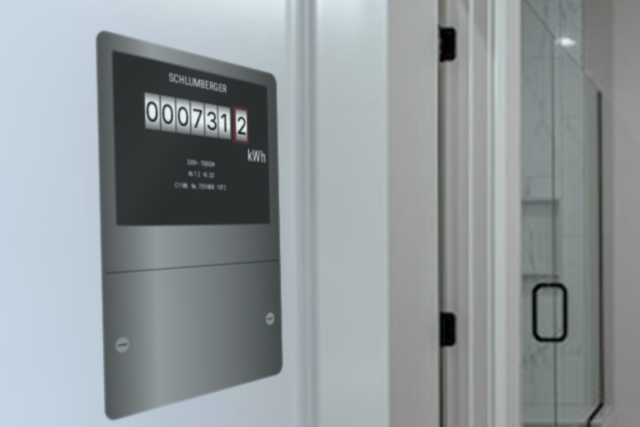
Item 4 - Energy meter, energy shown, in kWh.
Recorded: 731.2 kWh
